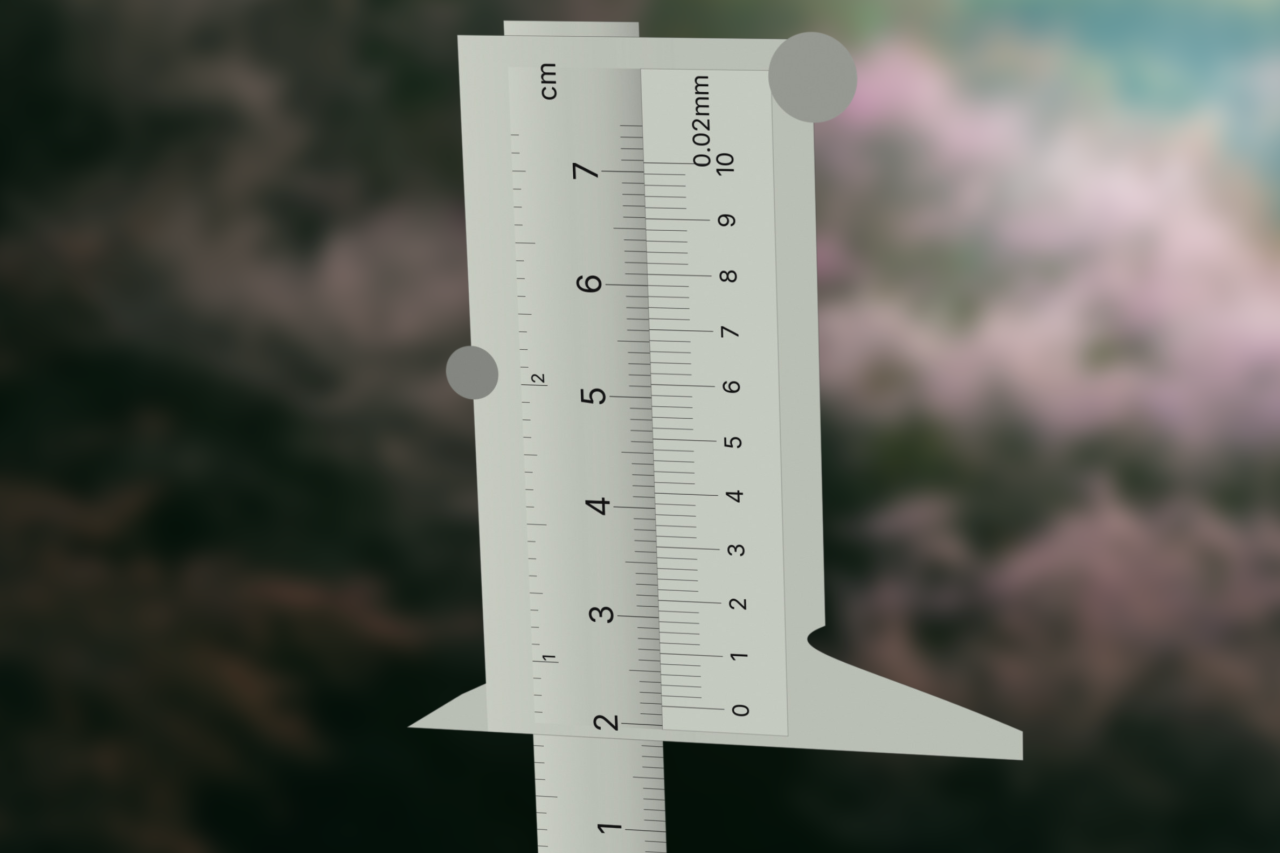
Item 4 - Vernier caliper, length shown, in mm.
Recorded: 21.8 mm
